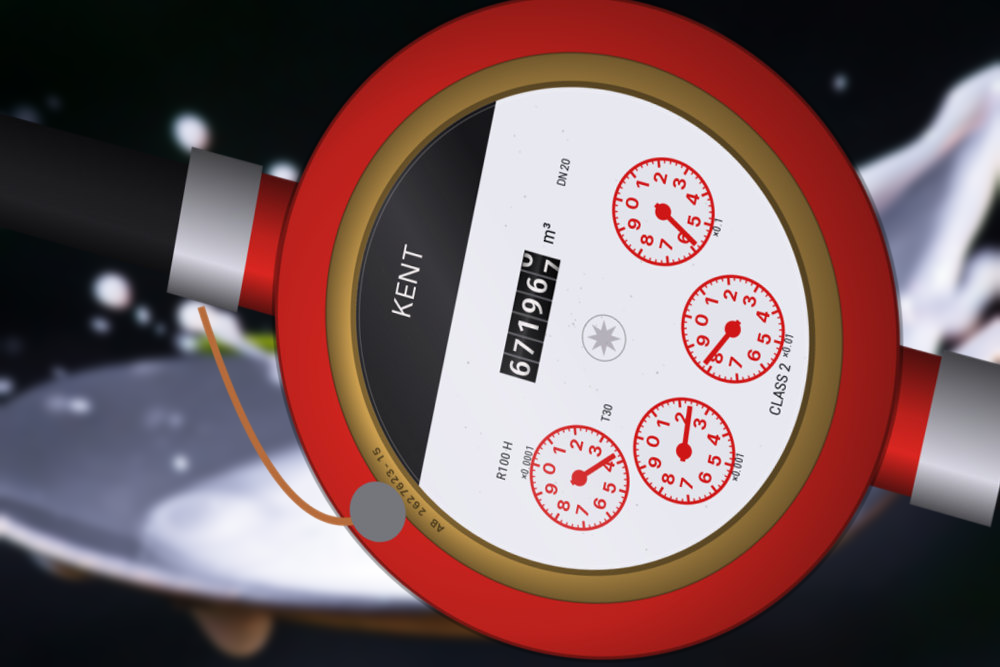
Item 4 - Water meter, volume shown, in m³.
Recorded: 671966.5823 m³
